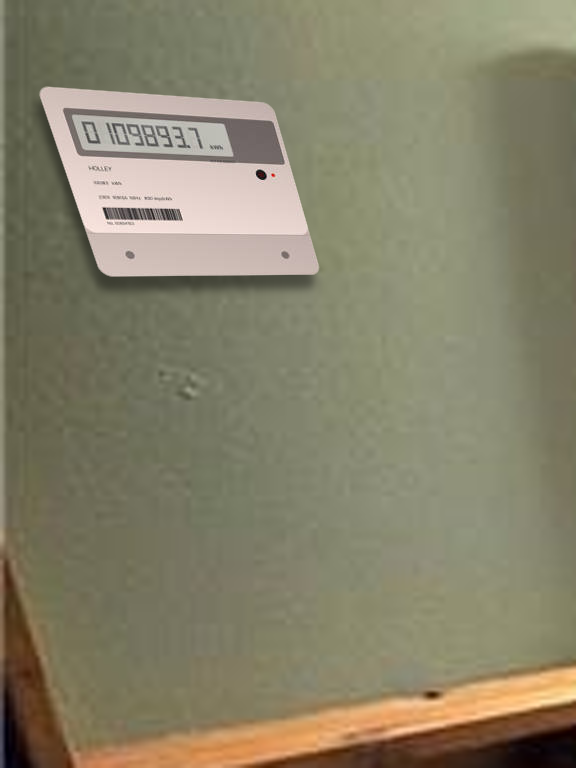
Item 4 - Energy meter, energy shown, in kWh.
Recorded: 109893.7 kWh
